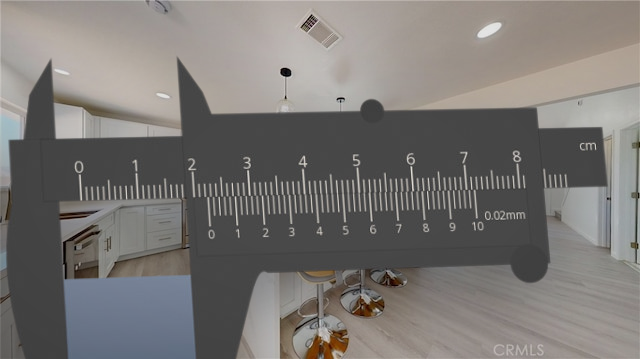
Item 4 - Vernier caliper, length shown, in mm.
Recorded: 22.5 mm
